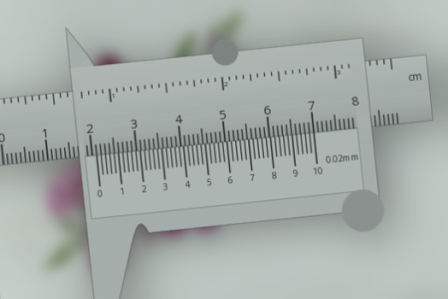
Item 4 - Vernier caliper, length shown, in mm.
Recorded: 21.0 mm
